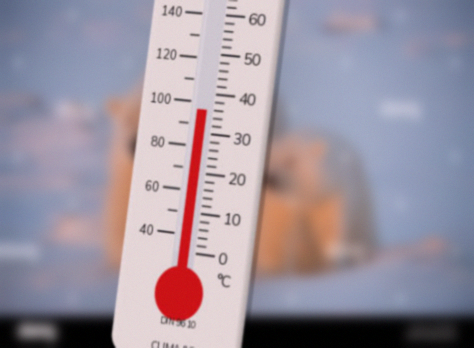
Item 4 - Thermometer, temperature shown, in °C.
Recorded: 36 °C
